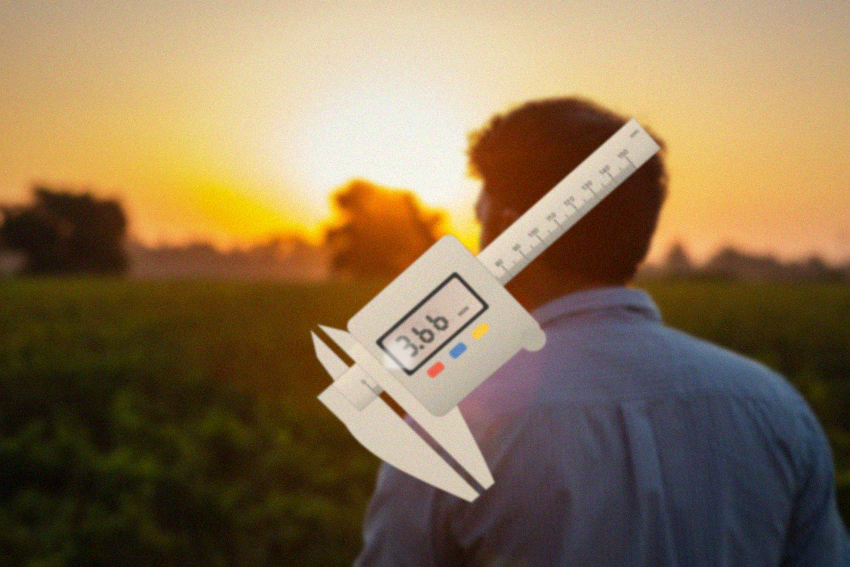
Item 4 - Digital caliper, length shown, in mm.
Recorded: 3.66 mm
